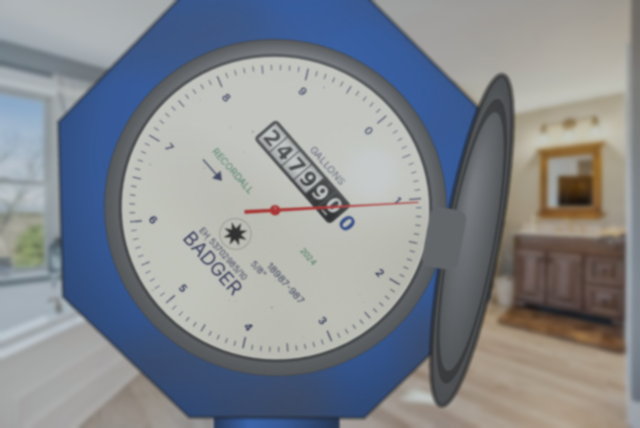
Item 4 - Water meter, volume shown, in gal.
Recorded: 2479901.0 gal
